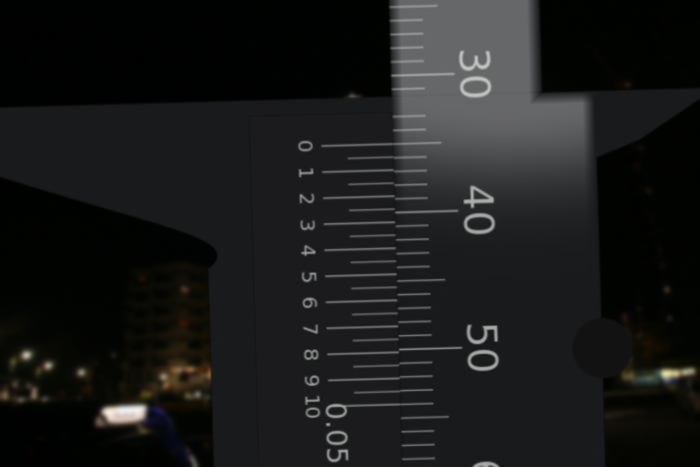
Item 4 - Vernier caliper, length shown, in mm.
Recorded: 35.0 mm
